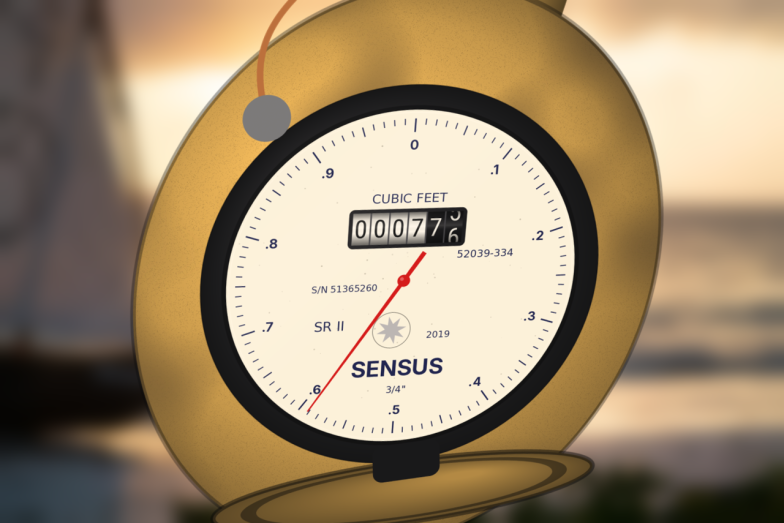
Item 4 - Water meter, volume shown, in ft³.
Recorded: 775.59 ft³
